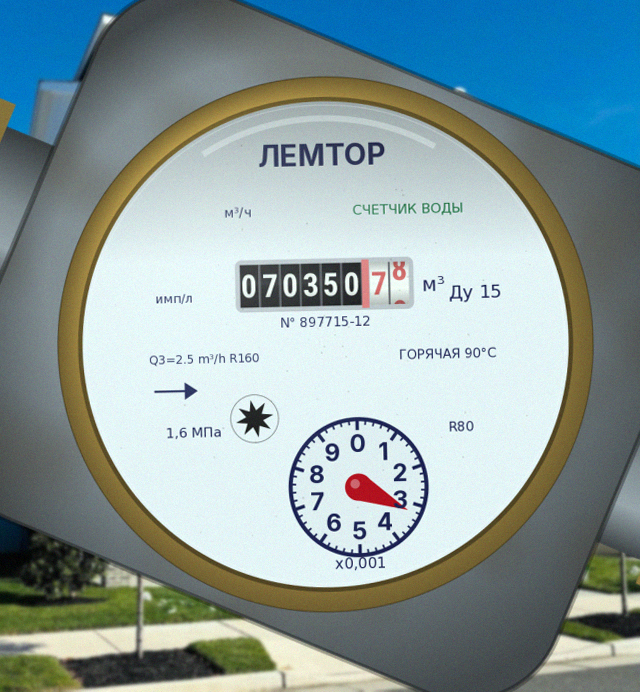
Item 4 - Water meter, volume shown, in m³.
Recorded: 70350.783 m³
